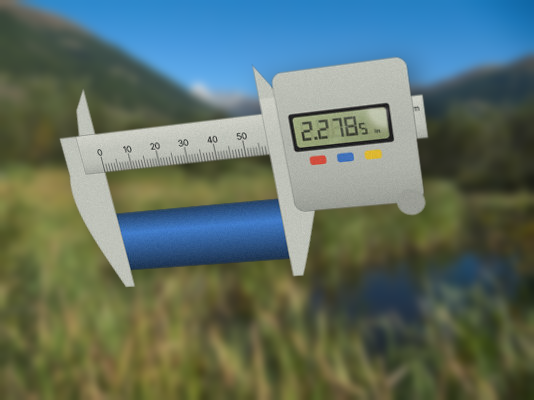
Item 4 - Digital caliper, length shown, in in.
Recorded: 2.2785 in
